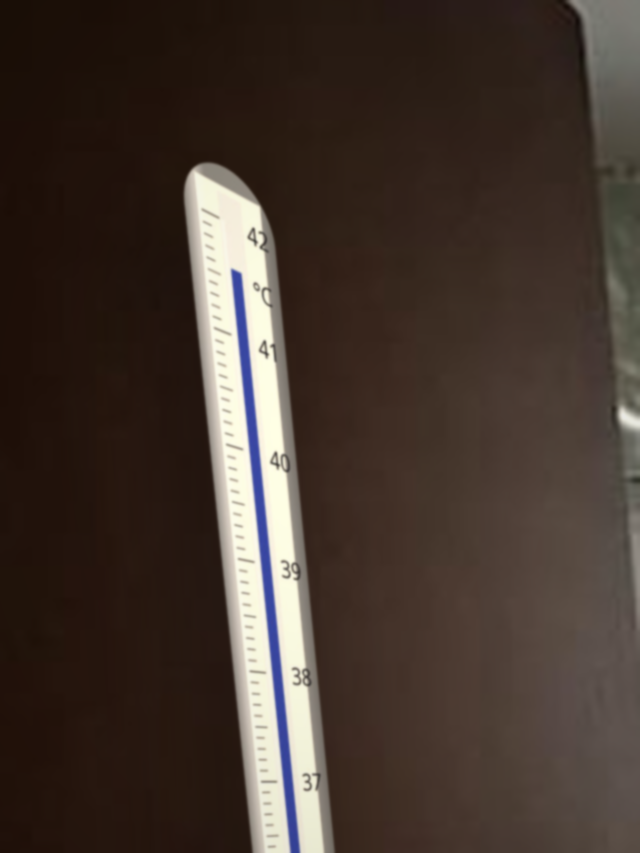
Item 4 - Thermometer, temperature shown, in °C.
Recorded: 41.6 °C
